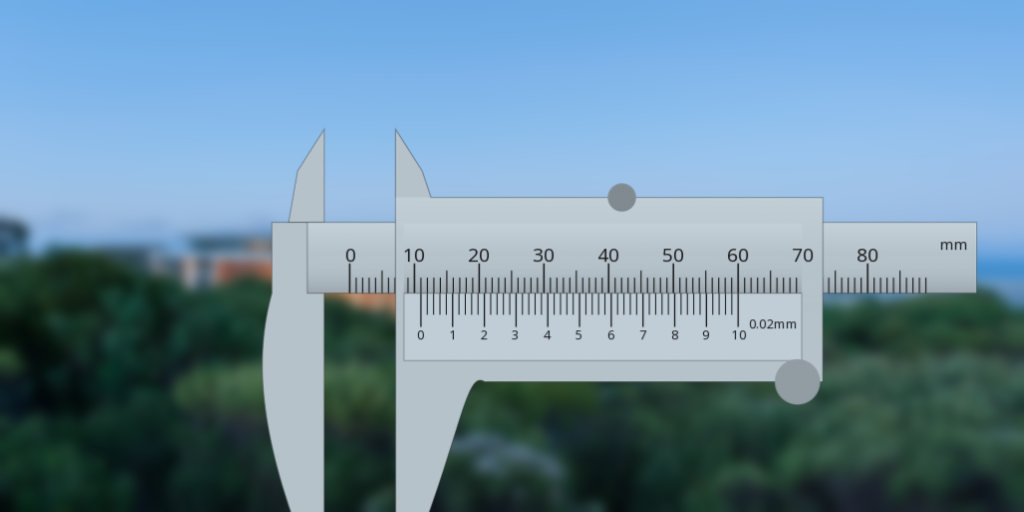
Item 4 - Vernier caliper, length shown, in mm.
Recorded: 11.0 mm
